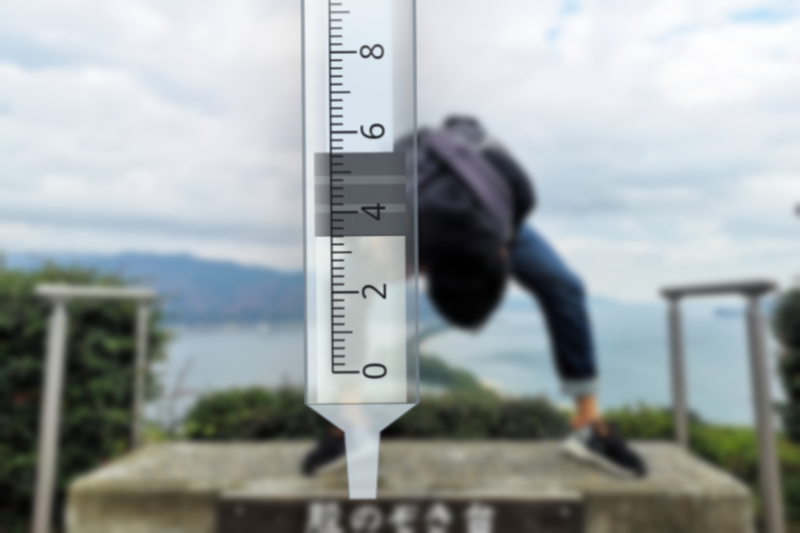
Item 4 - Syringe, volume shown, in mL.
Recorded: 3.4 mL
